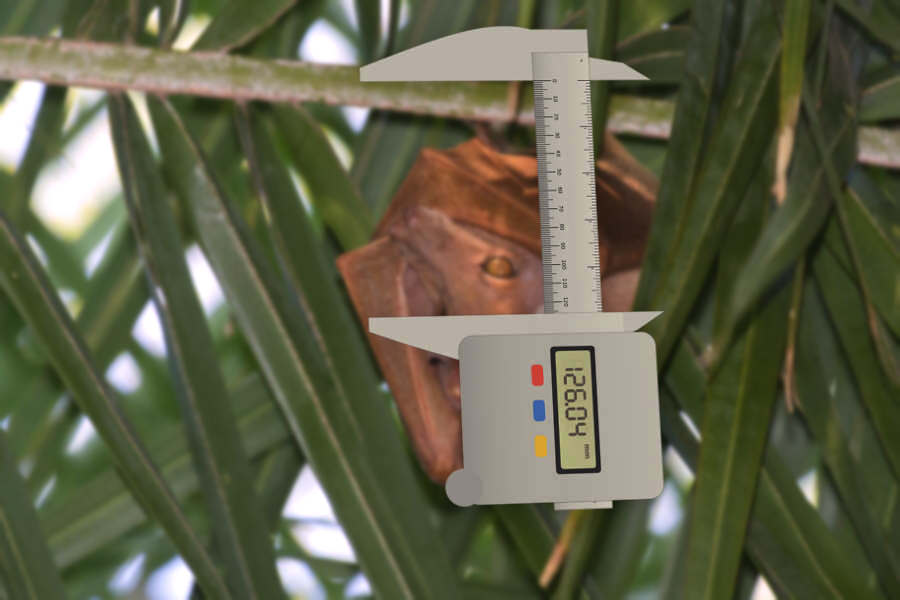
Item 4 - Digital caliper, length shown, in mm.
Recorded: 126.04 mm
